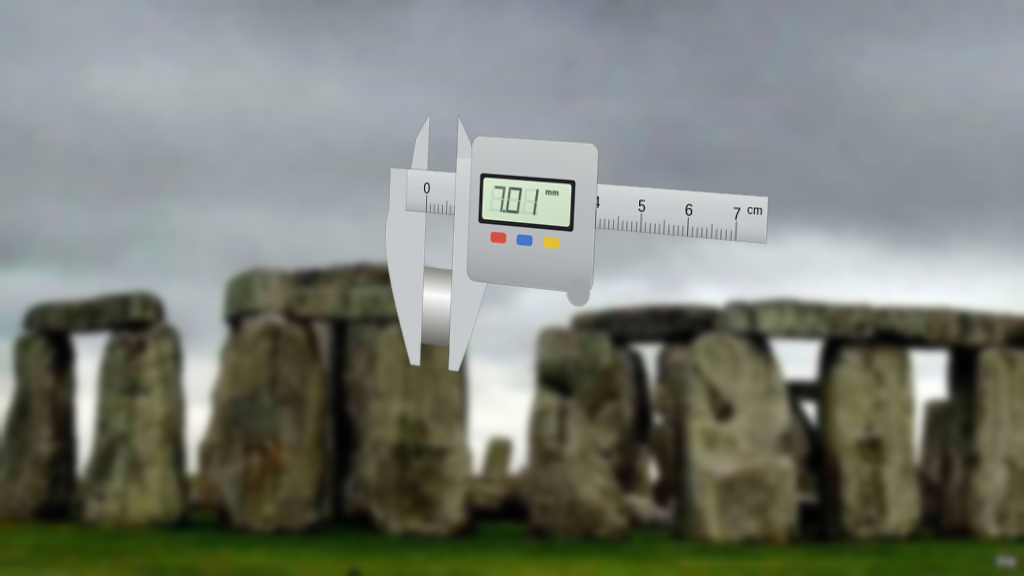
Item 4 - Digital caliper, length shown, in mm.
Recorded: 7.01 mm
